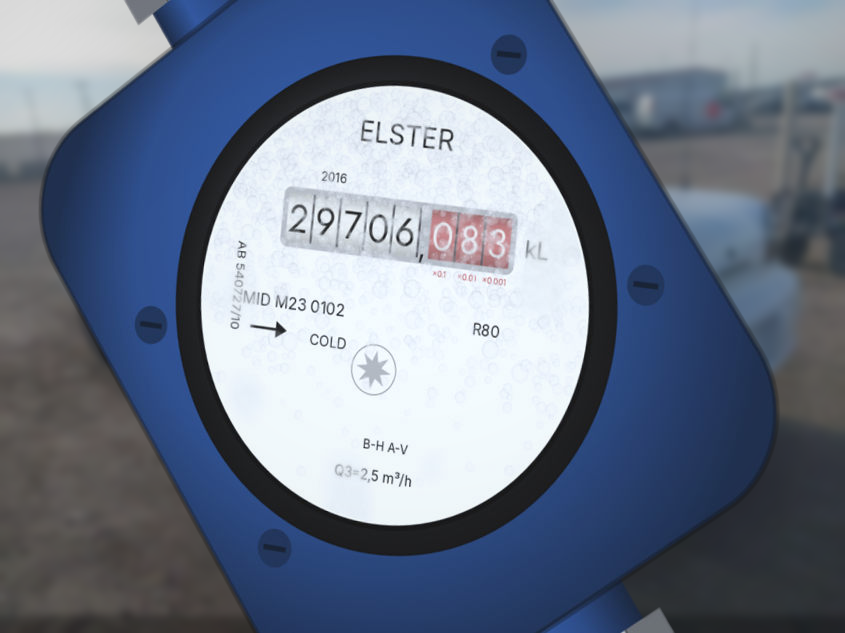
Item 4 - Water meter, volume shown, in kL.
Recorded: 29706.083 kL
